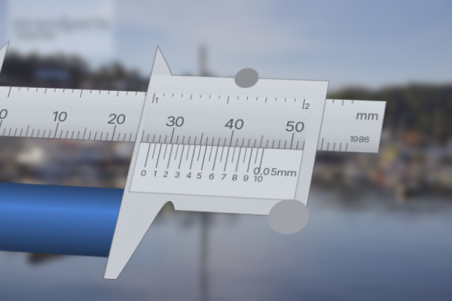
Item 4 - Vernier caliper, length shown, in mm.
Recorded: 26.6 mm
